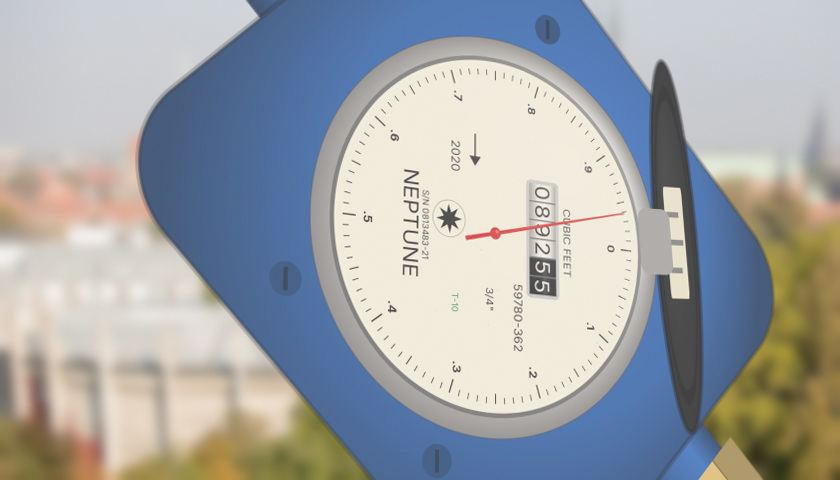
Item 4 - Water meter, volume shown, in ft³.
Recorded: 89254.96 ft³
